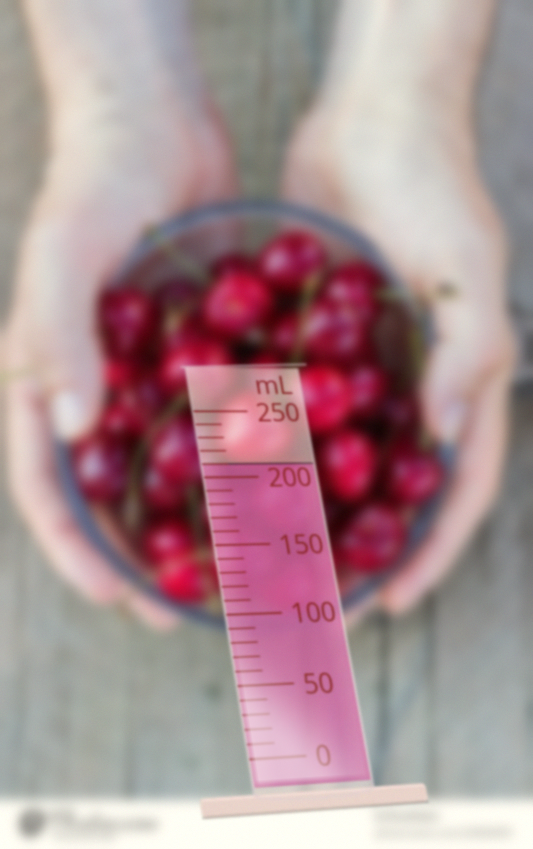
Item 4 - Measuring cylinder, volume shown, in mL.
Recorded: 210 mL
